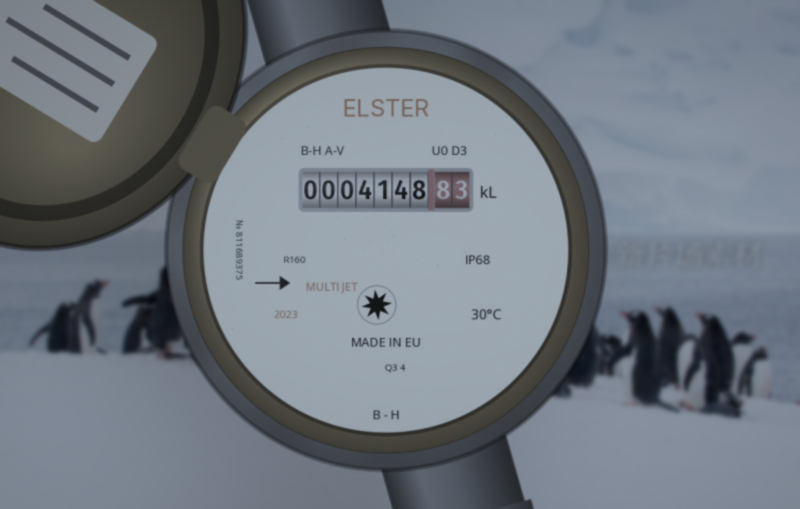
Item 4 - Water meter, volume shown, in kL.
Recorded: 4148.83 kL
